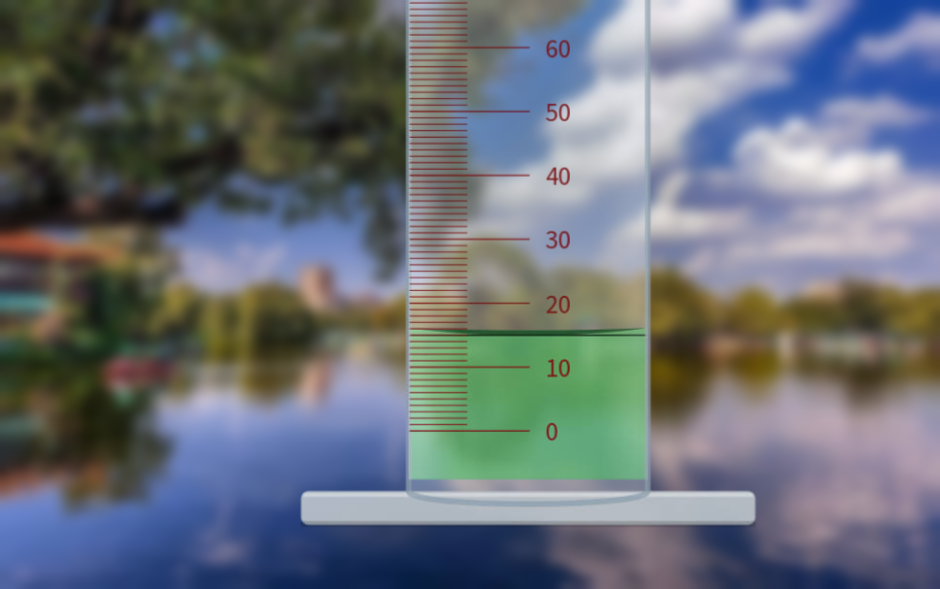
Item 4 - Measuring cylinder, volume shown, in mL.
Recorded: 15 mL
